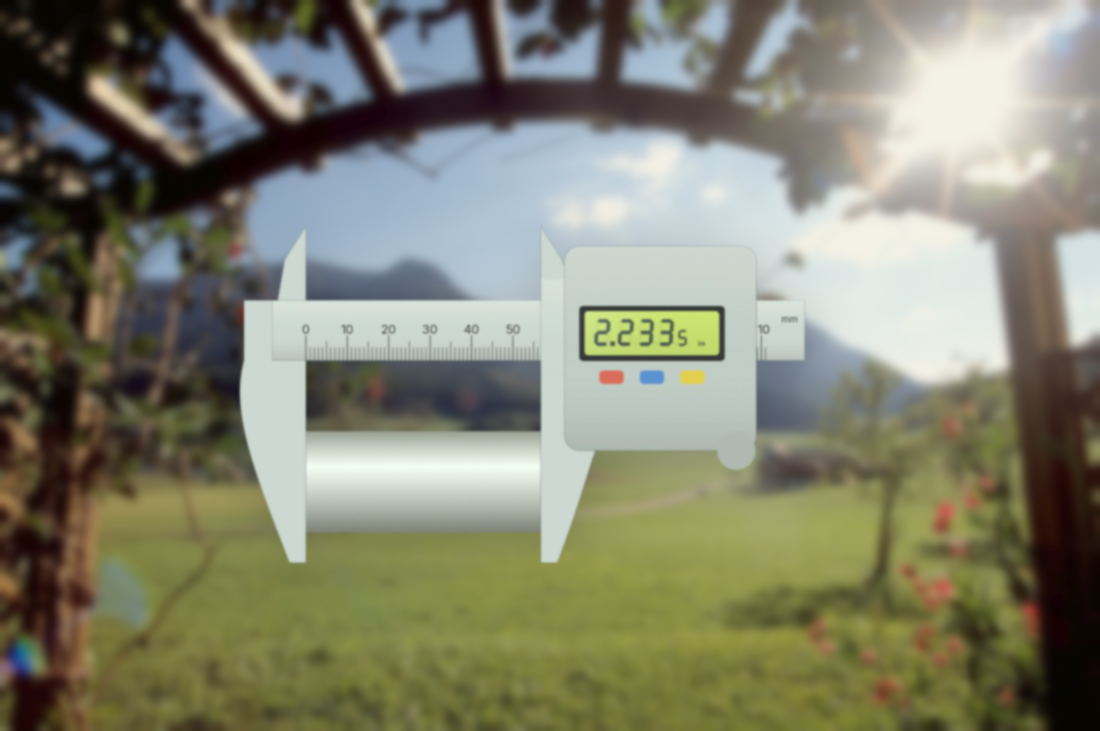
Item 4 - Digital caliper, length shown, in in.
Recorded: 2.2335 in
